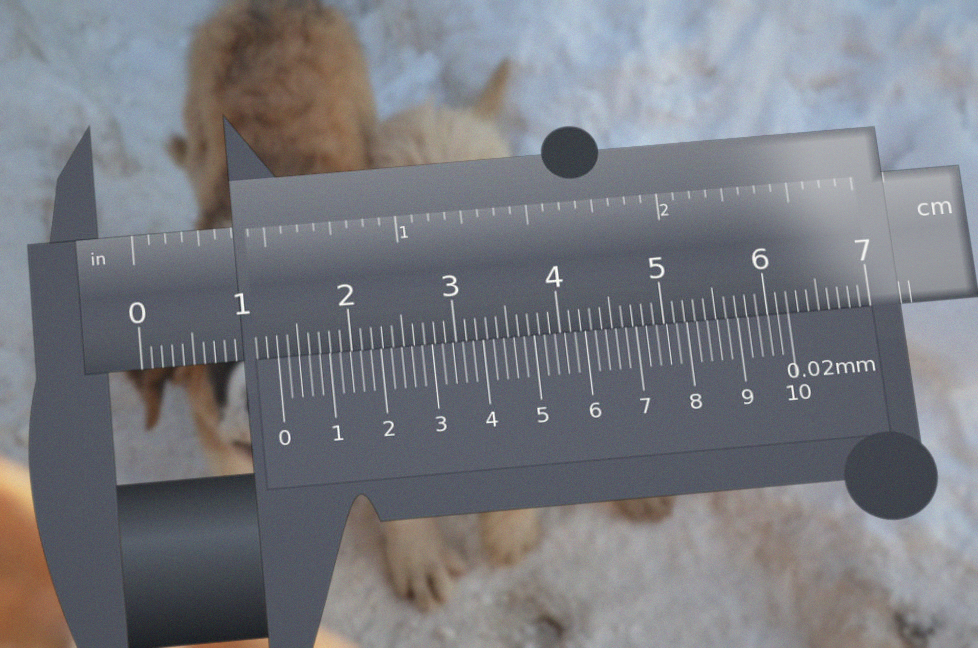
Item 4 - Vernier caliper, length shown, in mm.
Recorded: 13.0 mm
